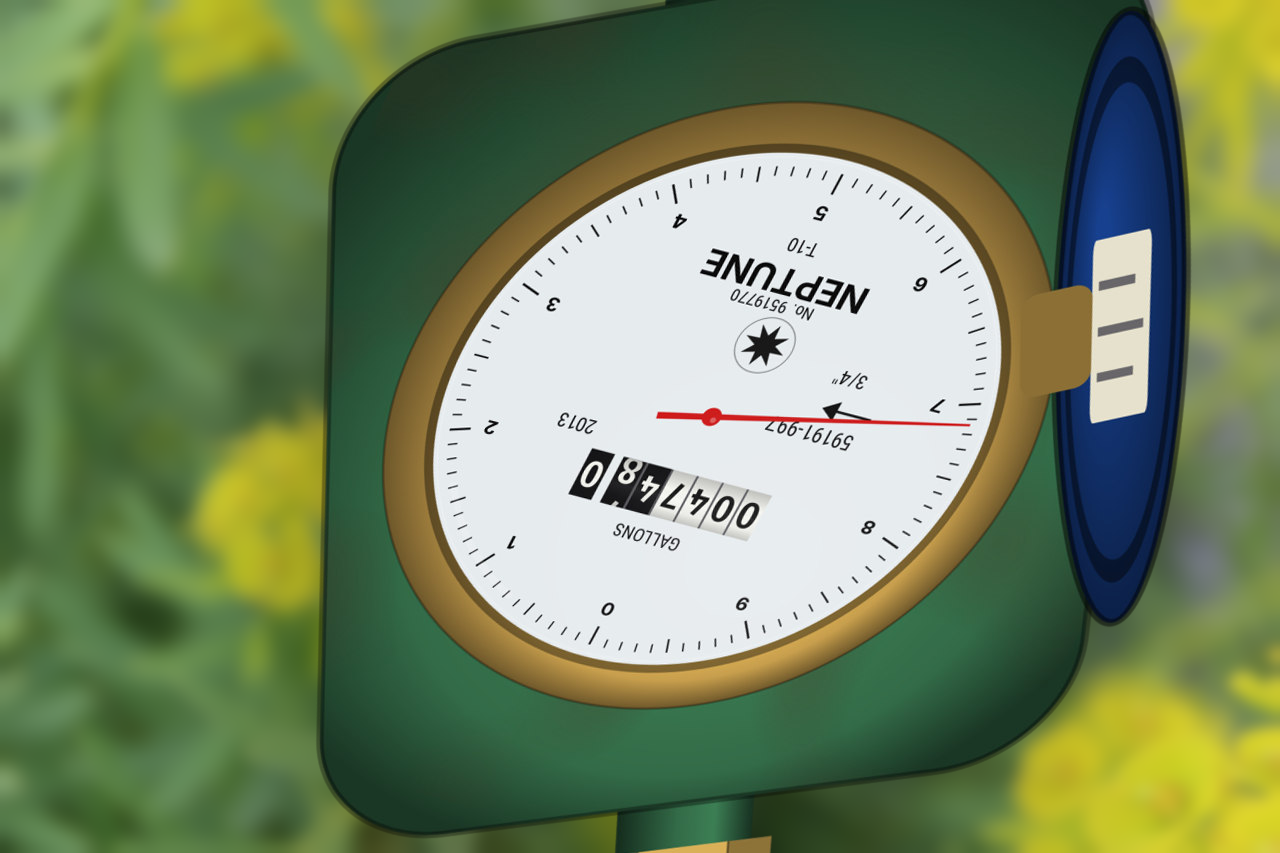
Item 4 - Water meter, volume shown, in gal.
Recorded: 47477.1 gal
